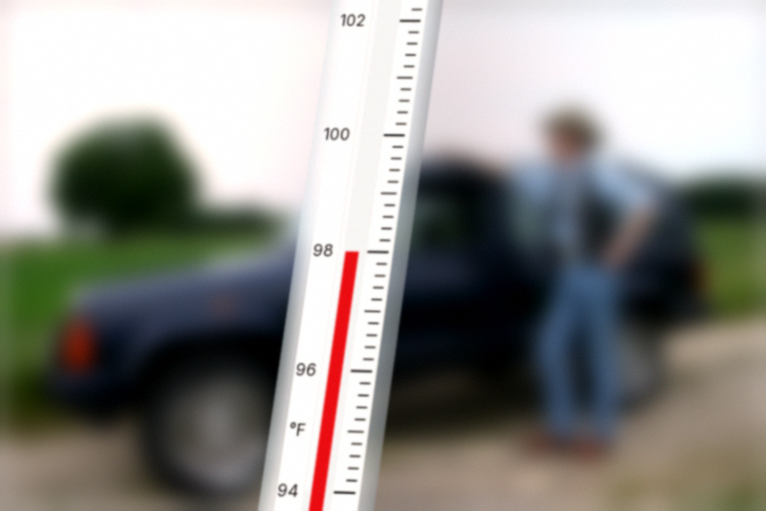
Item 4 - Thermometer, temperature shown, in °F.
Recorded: 98 °F
